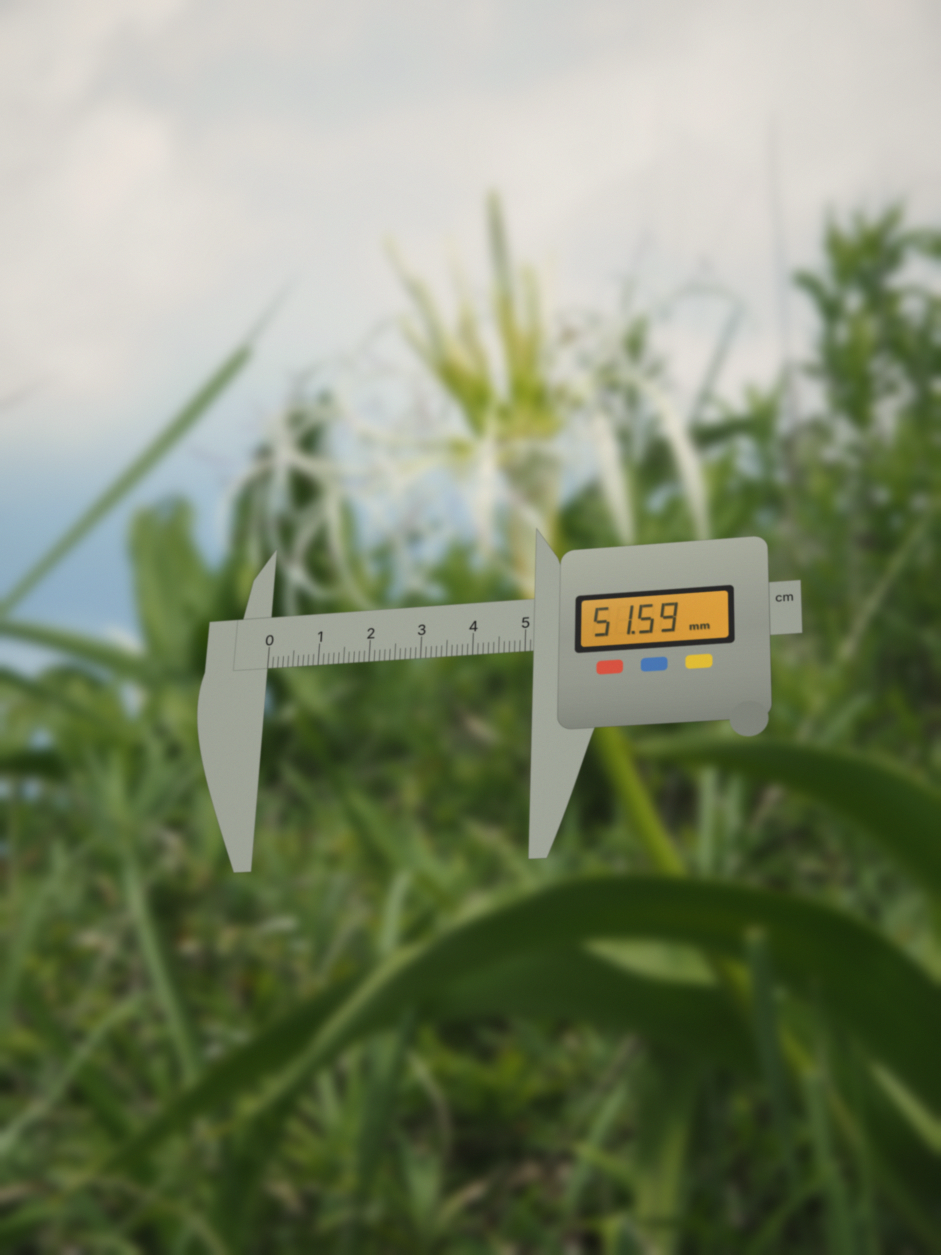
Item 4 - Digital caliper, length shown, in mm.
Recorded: 51.59 mm
